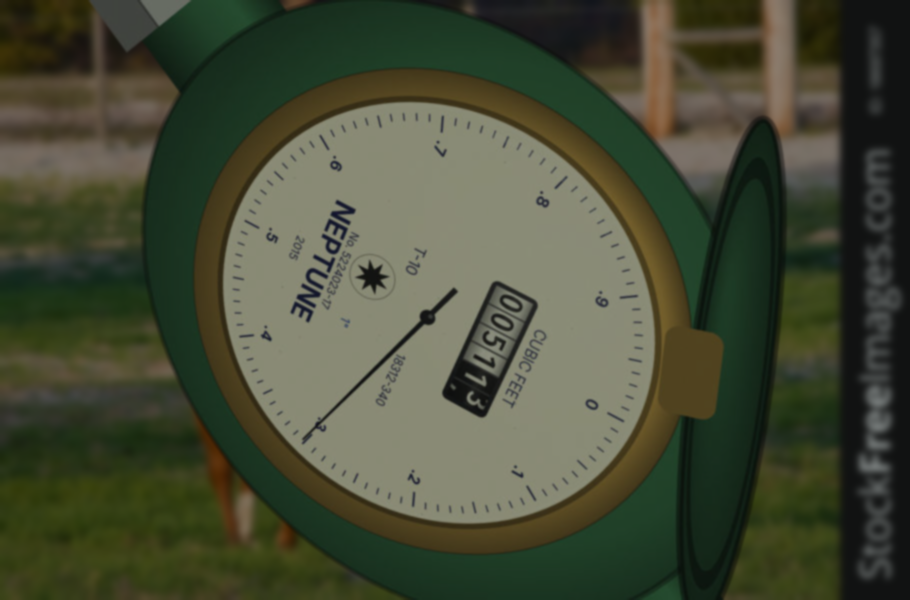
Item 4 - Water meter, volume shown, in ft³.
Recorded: 5113.30 ft³
